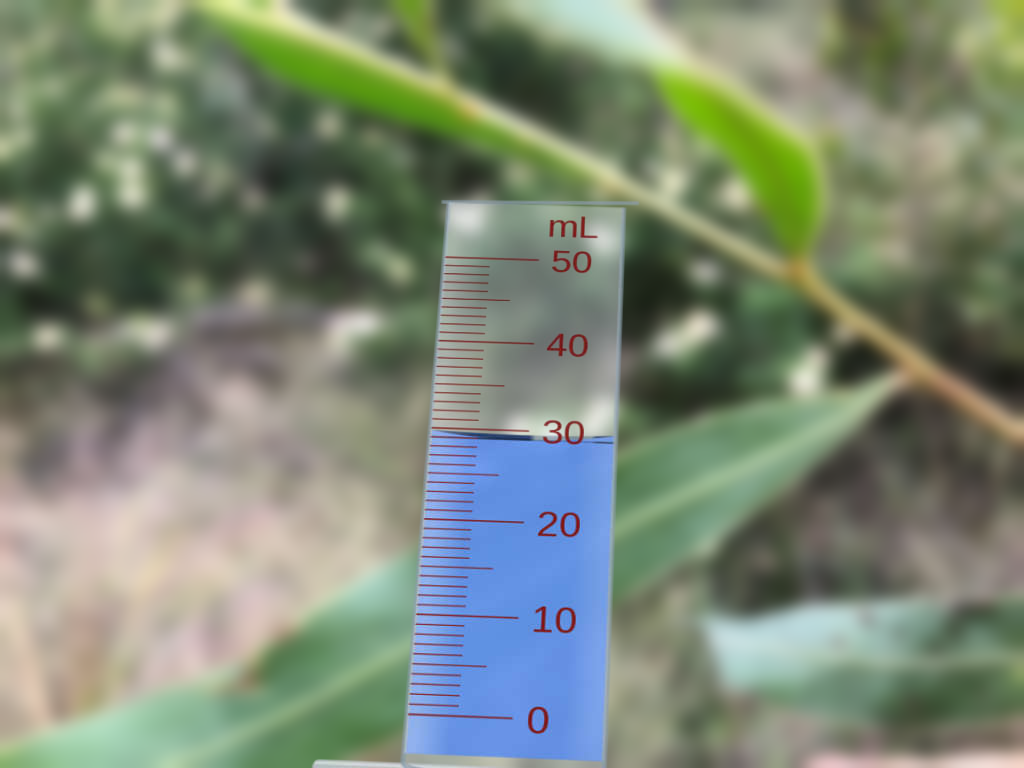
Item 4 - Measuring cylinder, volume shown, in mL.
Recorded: 29 mL
